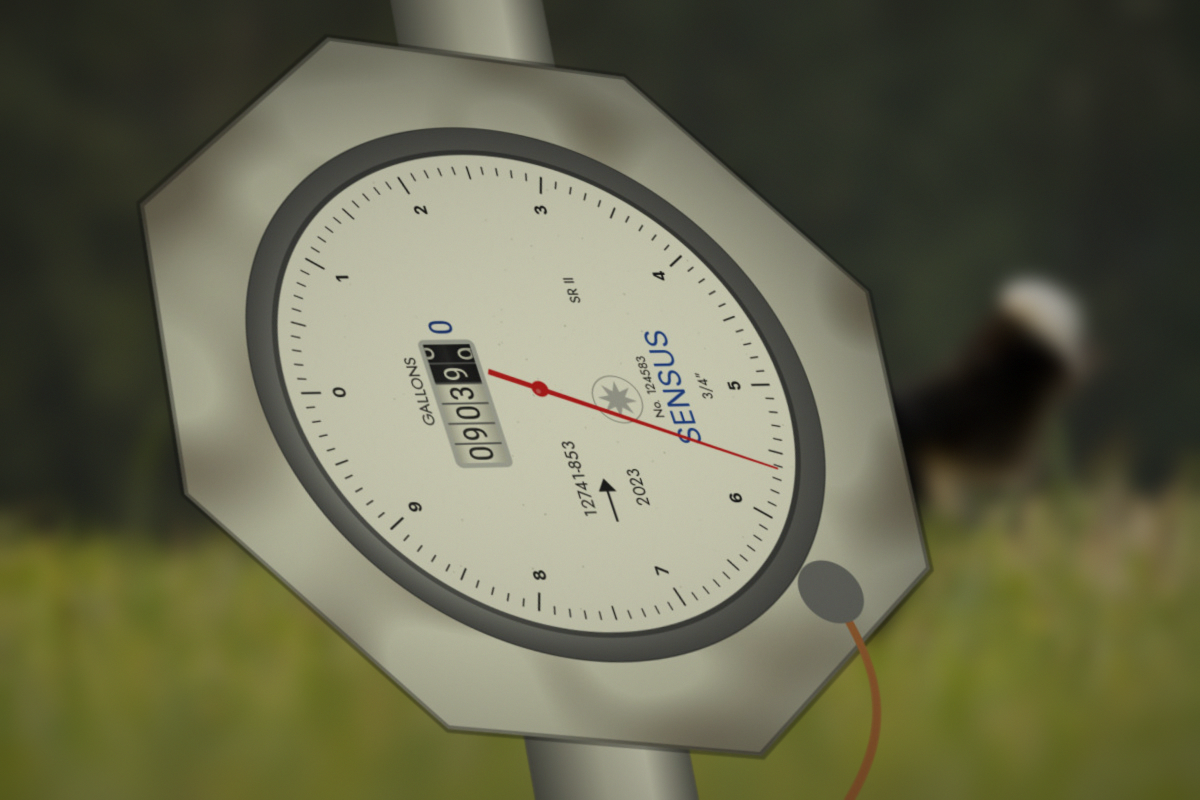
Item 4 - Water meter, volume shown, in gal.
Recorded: 903985.6 gal
